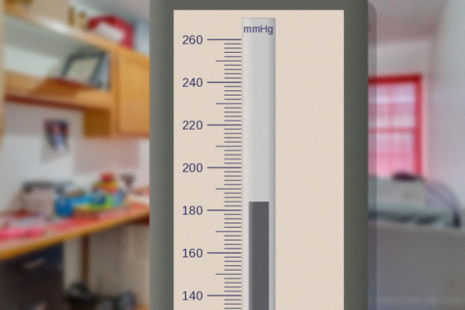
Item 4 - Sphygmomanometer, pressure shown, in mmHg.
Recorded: 184 mmHg
